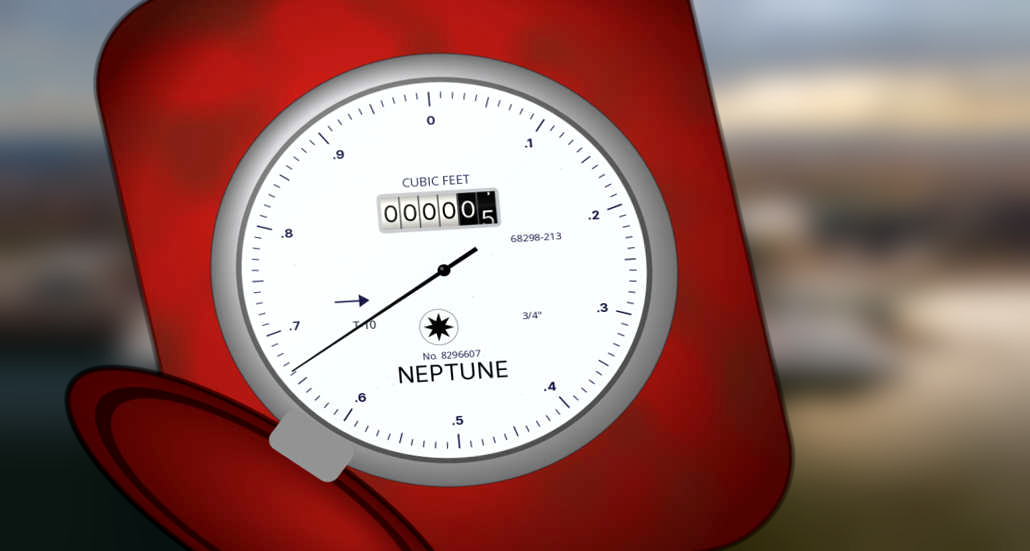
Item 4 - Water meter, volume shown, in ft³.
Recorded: 4.66 ft³
